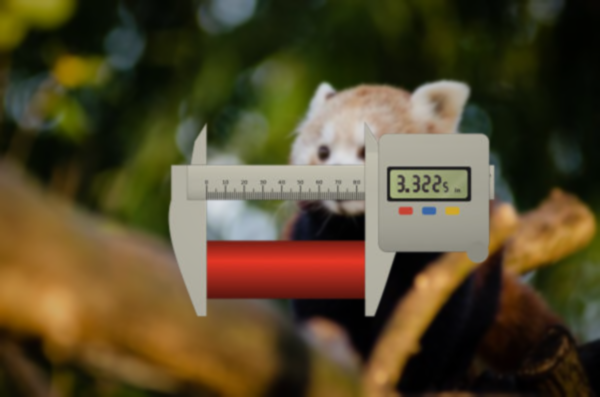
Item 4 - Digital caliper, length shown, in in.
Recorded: 3.3225 in
